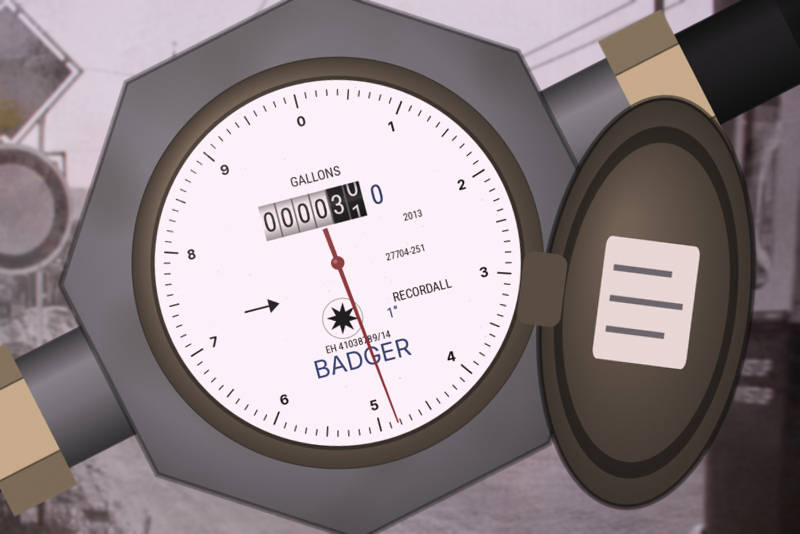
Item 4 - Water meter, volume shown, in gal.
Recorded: 304.8 gal
